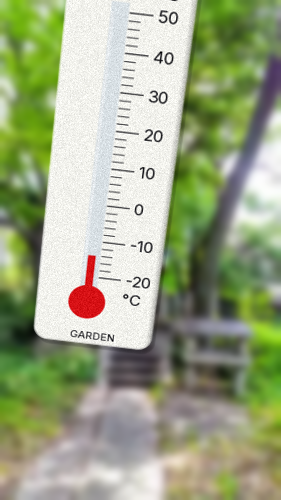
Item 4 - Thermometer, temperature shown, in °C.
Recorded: -14 °C
